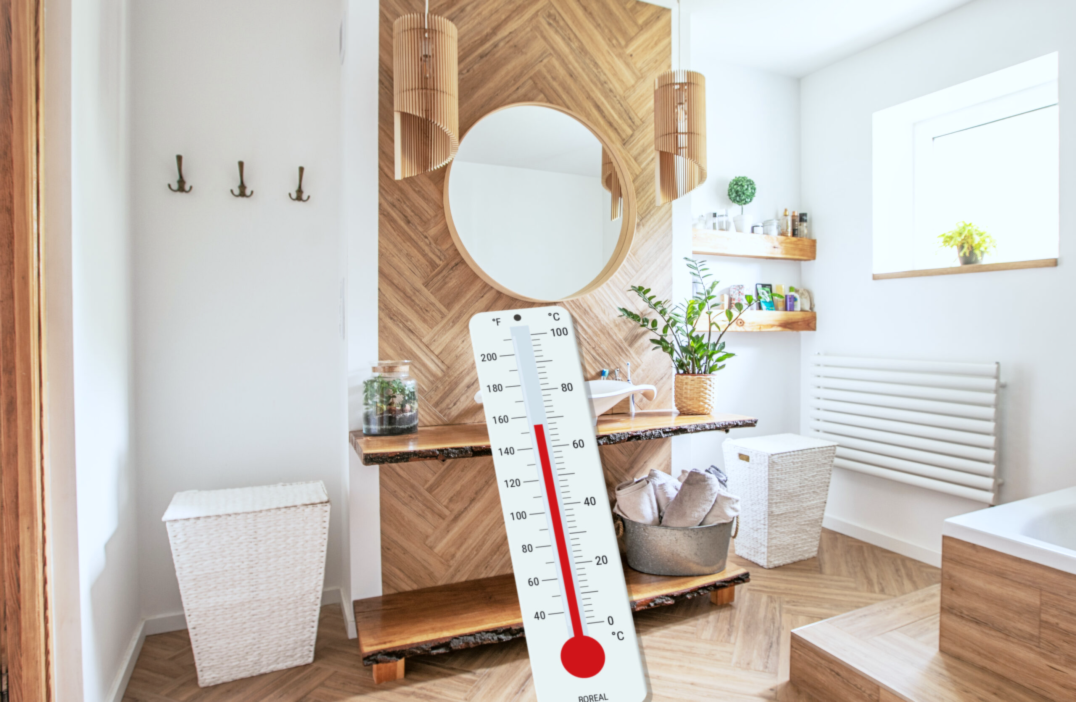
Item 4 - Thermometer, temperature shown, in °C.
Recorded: 68 °C
